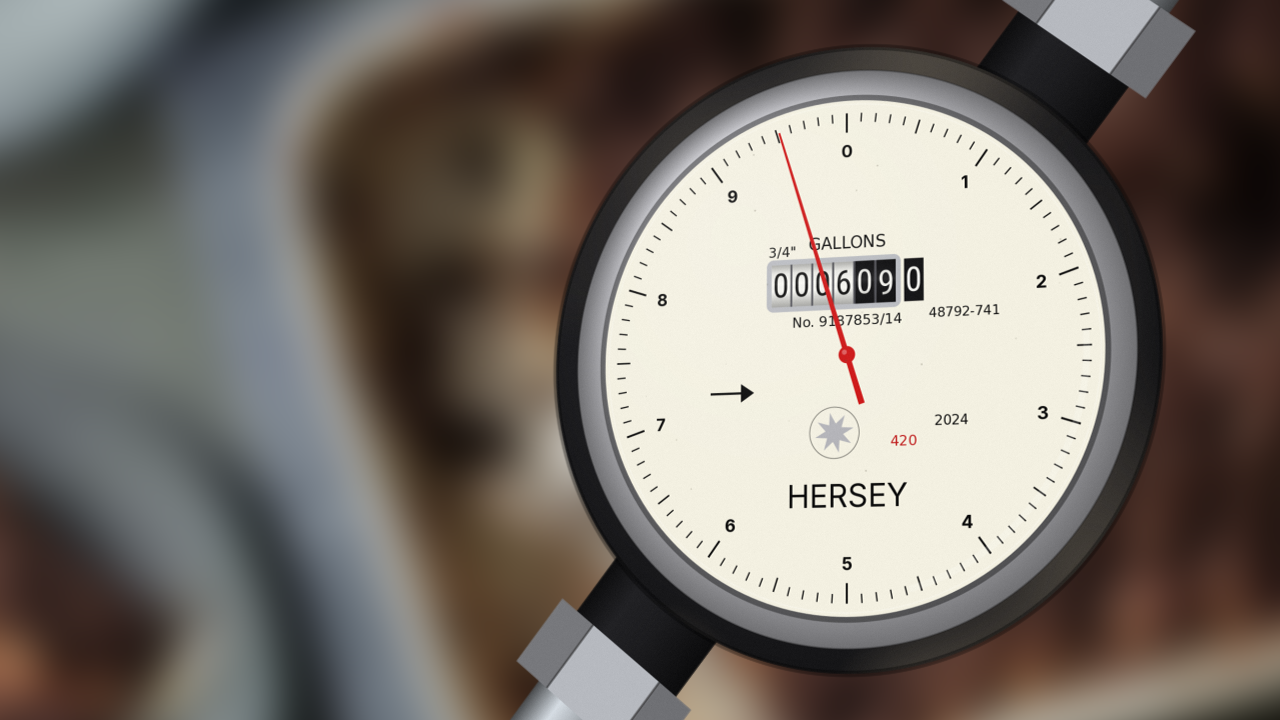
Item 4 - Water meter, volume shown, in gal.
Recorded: 6089.5 gal
